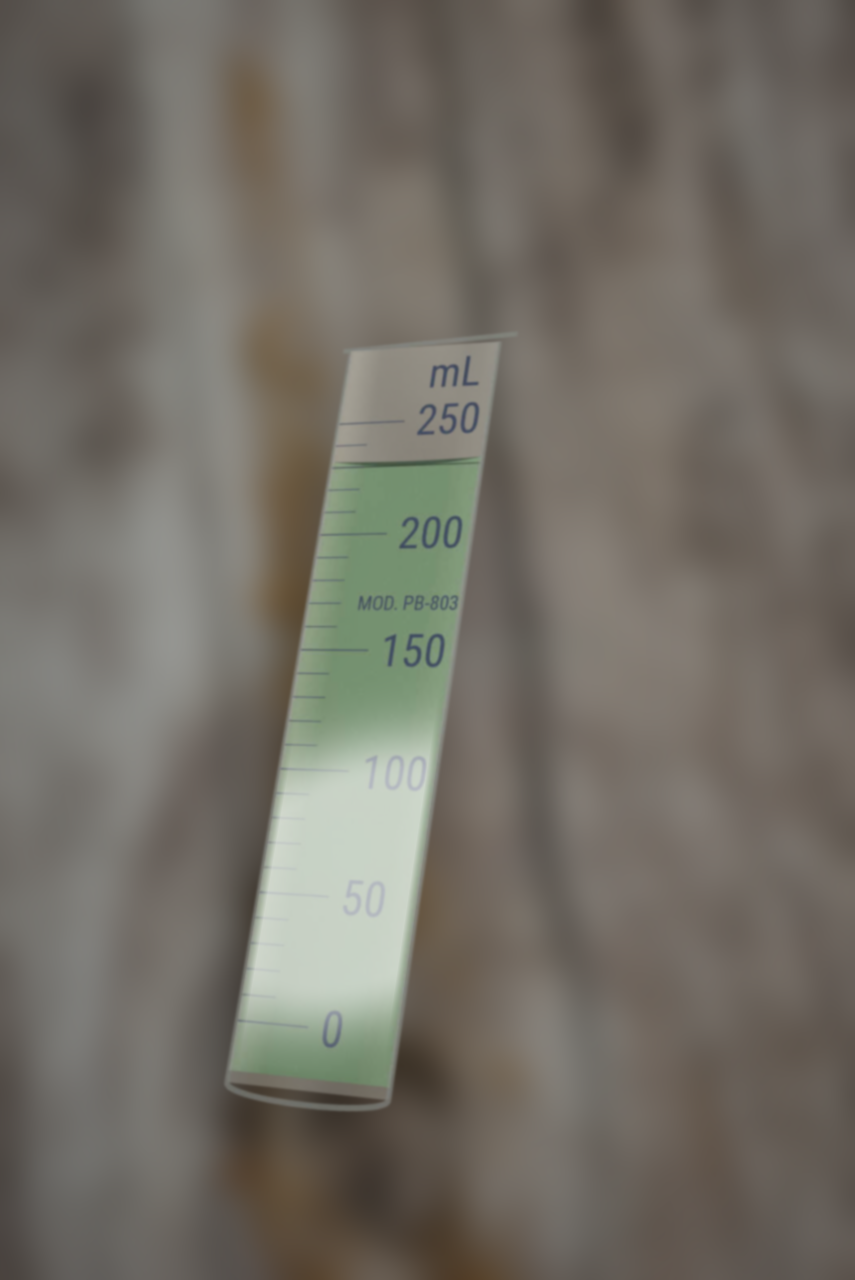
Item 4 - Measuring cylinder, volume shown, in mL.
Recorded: 230 mL
